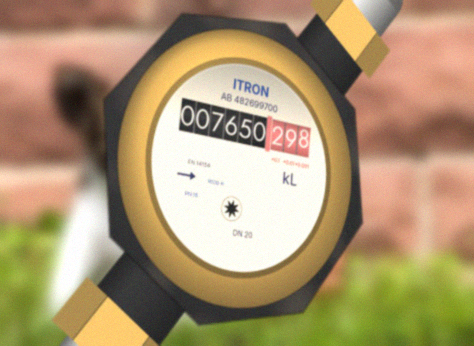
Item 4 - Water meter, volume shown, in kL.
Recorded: 7650.298 kL
